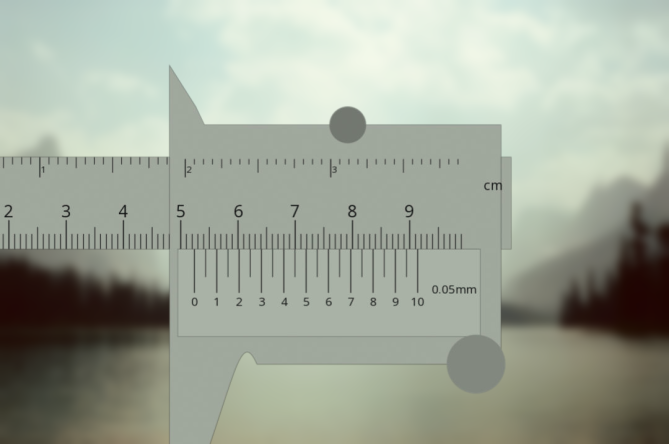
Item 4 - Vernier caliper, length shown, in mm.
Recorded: 52.4 mm
